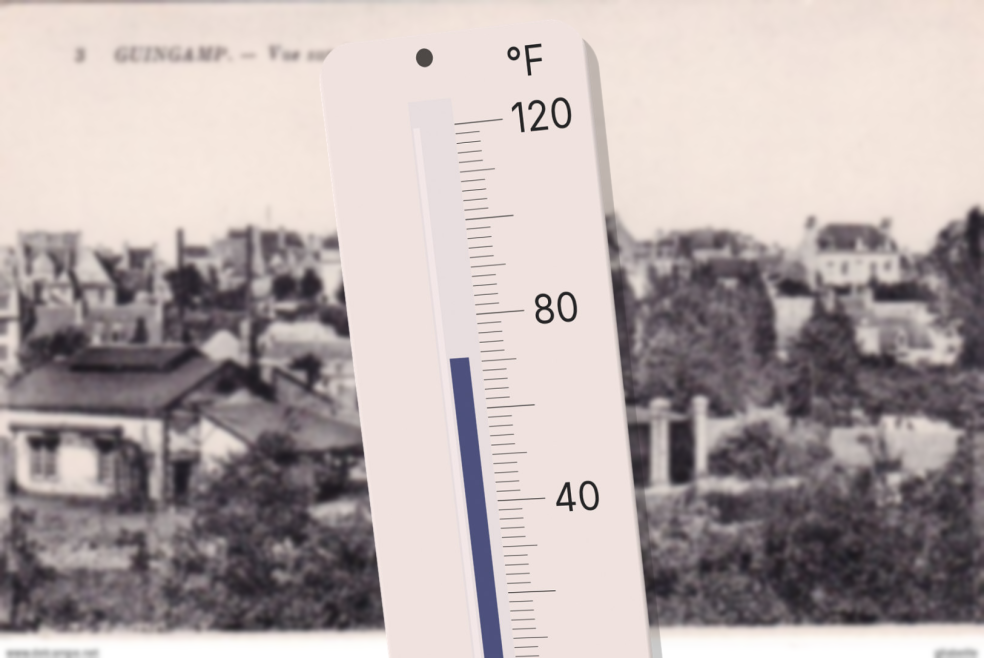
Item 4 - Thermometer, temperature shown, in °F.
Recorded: 71 °F
